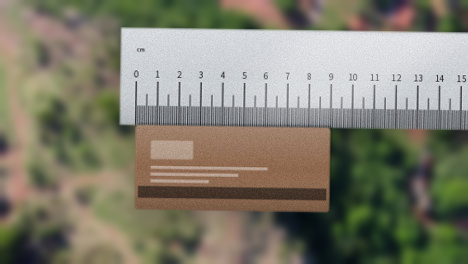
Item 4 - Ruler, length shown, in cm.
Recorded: 9 cm
